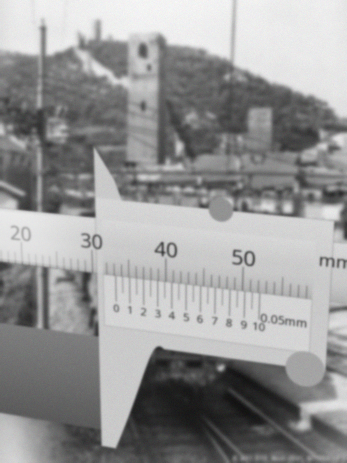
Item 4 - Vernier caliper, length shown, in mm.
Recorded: 33.2 mm
